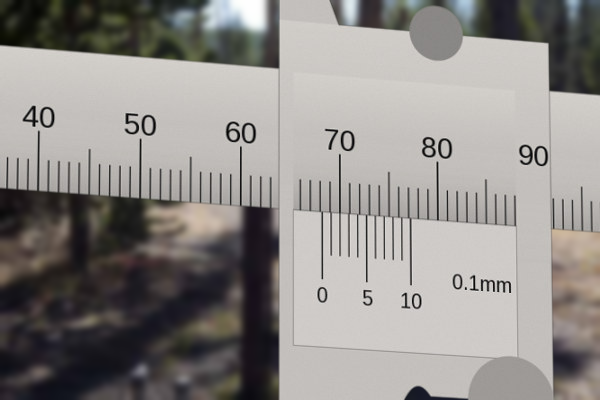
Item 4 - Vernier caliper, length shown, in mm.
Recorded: 68.2 mm
